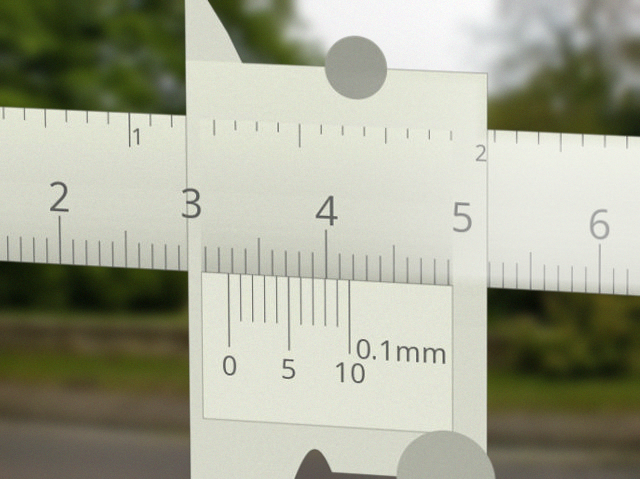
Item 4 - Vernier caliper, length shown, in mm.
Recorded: 32.7 mm
